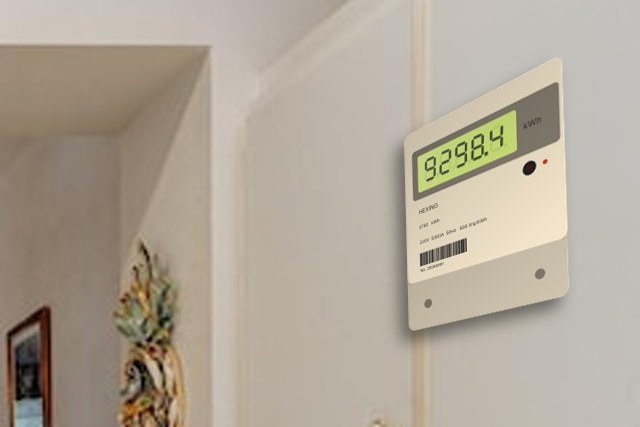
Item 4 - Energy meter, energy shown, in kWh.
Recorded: 9298.4 kWh
